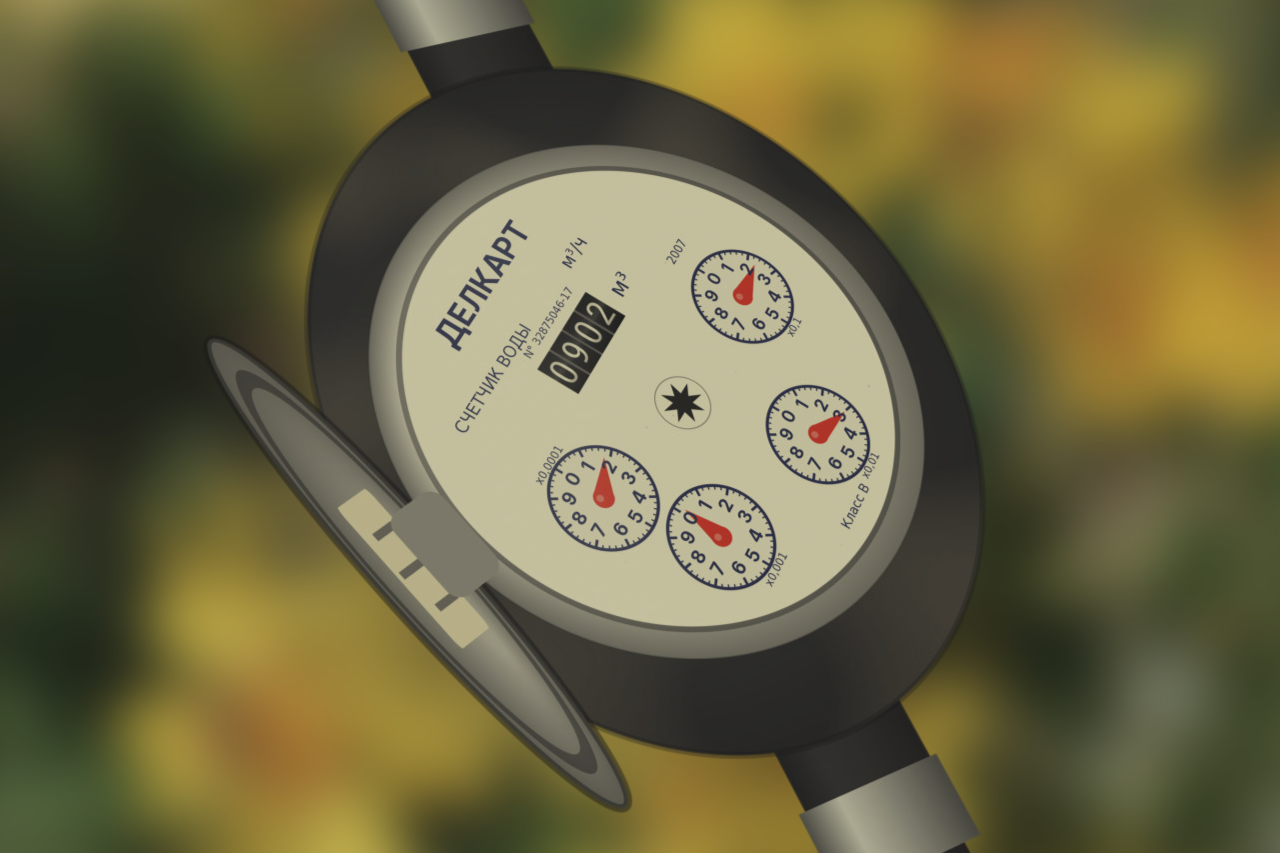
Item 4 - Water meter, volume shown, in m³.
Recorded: 902.2301 m³
